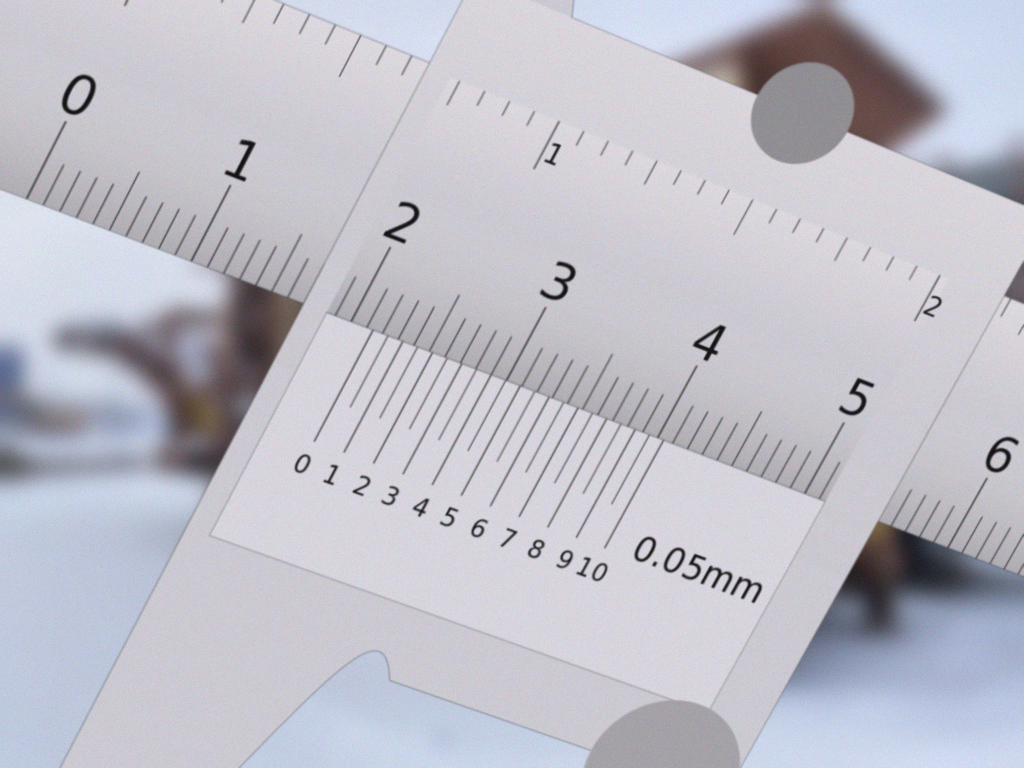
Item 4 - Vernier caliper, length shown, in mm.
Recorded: 21.4 mm
